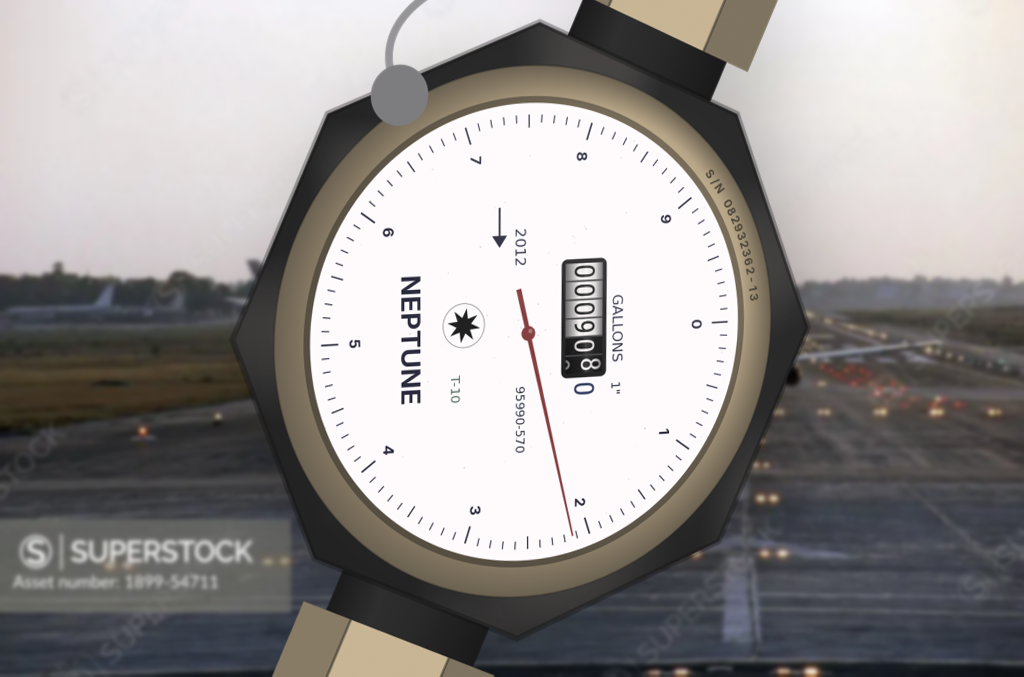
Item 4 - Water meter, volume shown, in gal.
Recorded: 9082.1 gal
